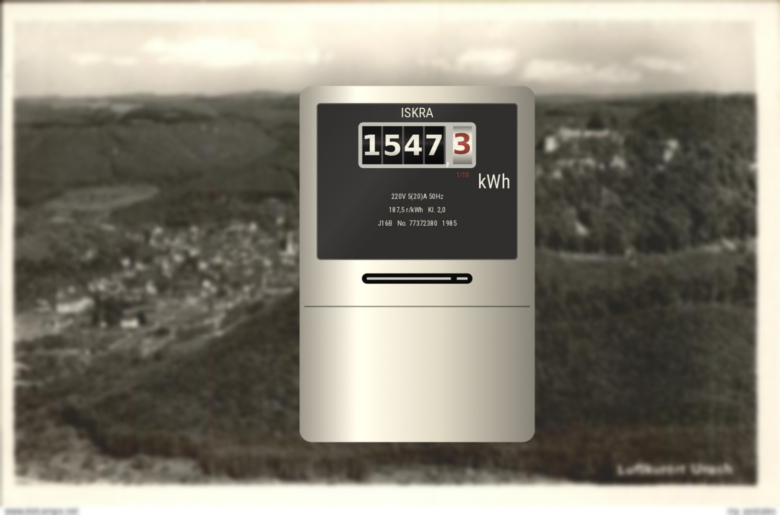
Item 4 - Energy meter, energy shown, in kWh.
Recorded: 1547.3 kWh
